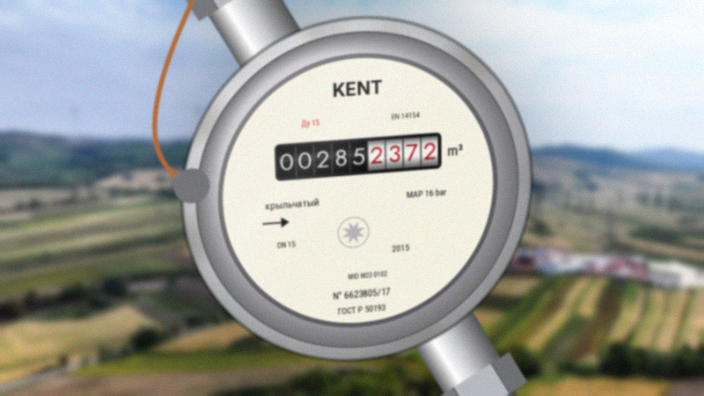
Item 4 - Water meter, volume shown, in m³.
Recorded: 285.2372 m³
